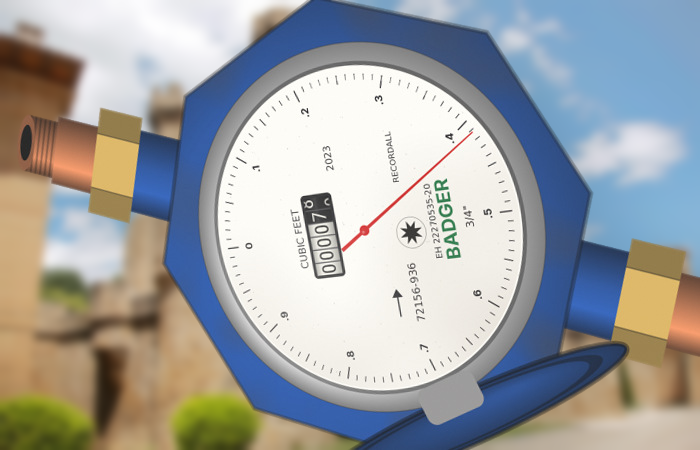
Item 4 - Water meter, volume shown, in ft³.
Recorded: 78.41 ft³
